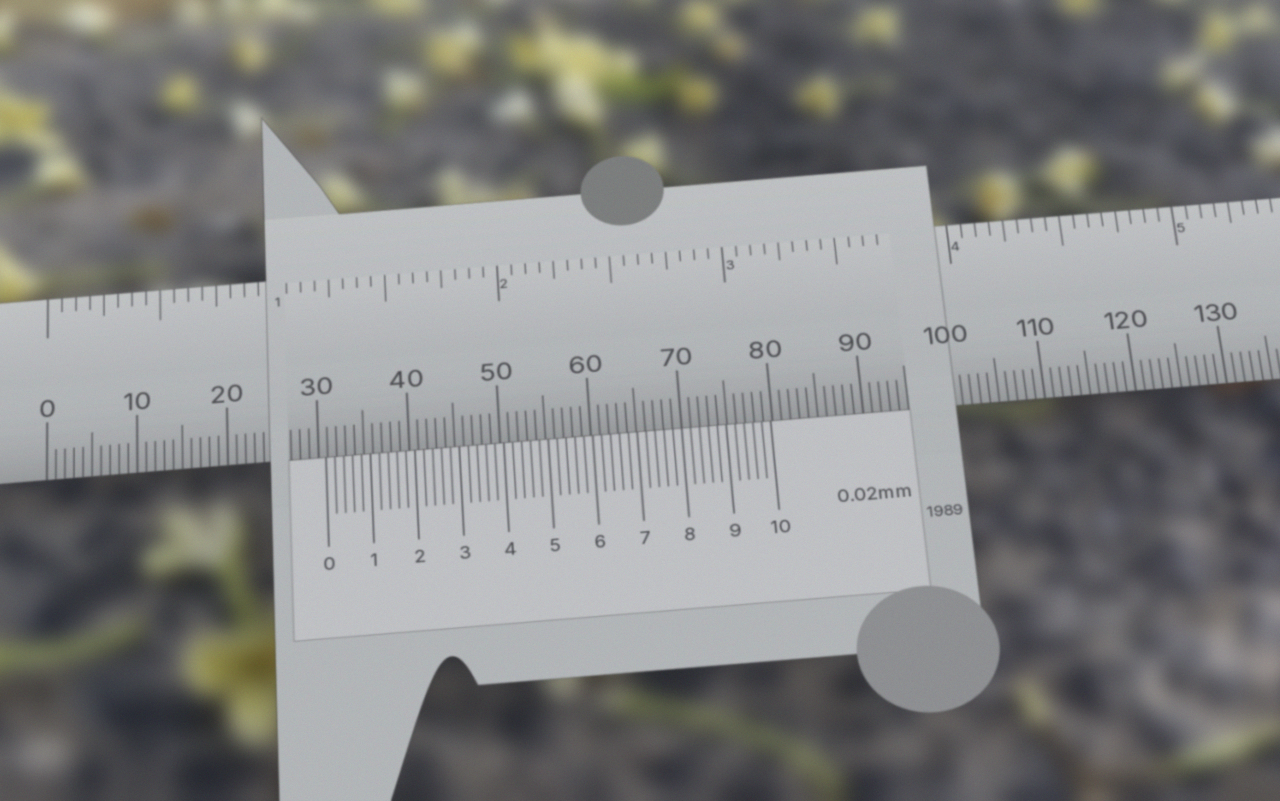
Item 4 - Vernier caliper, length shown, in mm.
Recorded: 30.8 mm
